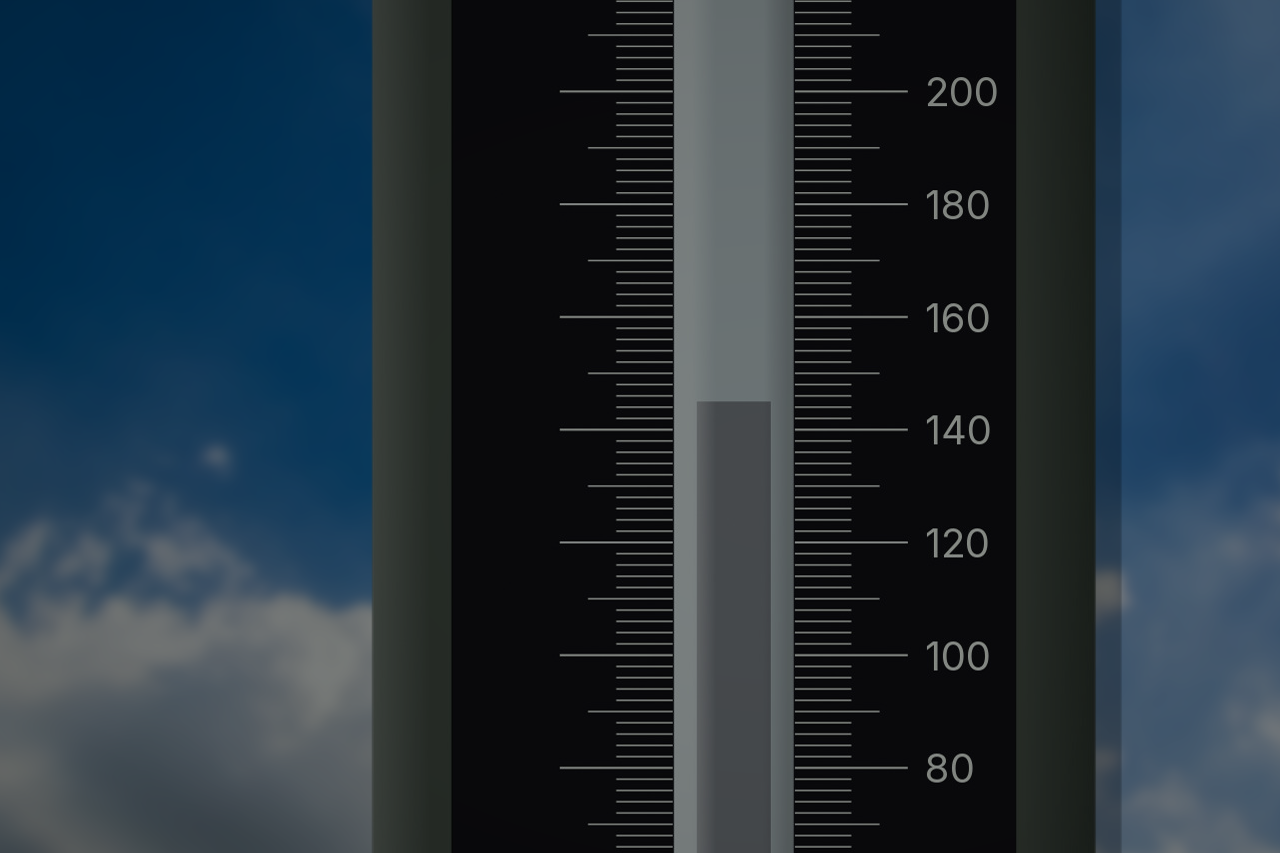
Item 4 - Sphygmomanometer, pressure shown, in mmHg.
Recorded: 145 mmHg
